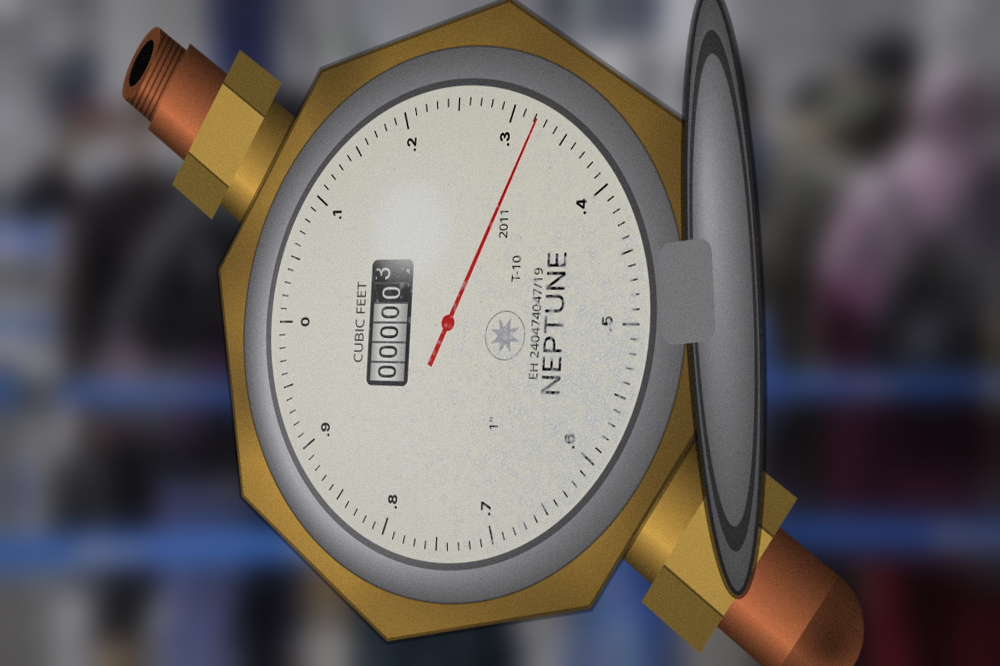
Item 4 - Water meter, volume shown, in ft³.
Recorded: 3.32 ft³
